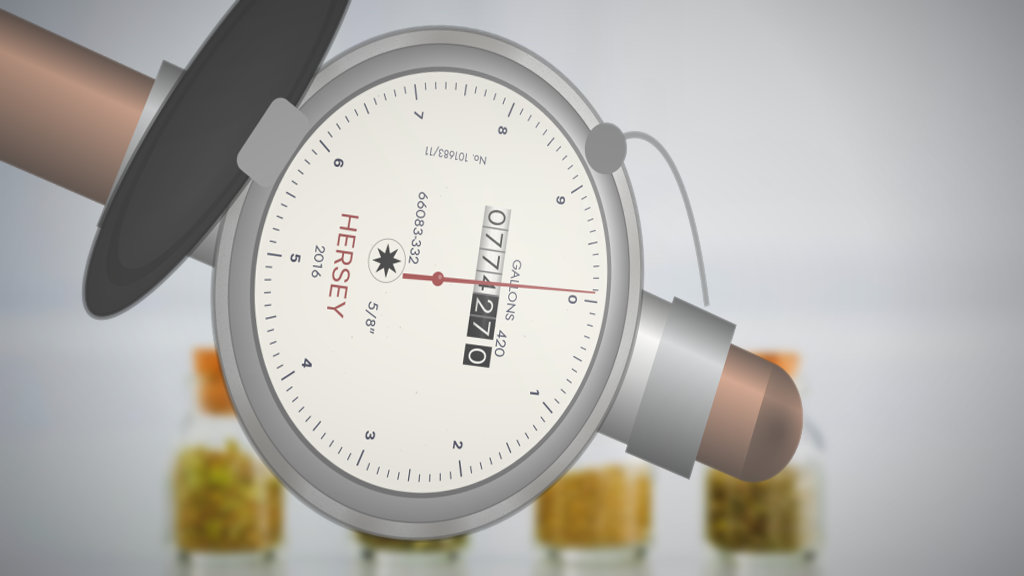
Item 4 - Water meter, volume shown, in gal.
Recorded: 774269.9 gal
